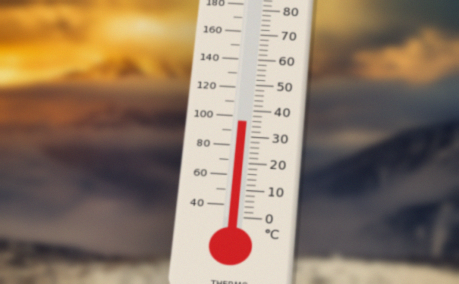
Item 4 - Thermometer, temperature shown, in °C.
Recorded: 36 °C
